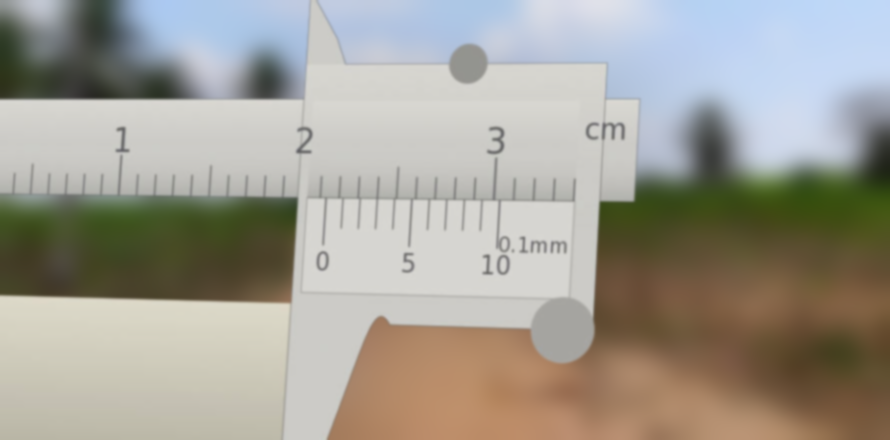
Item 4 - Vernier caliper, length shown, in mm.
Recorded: 21.3 mm
